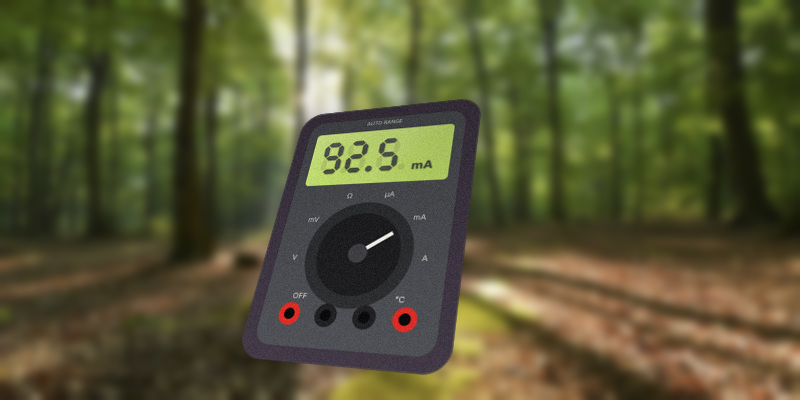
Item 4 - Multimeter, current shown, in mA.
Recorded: 92.5 mA
